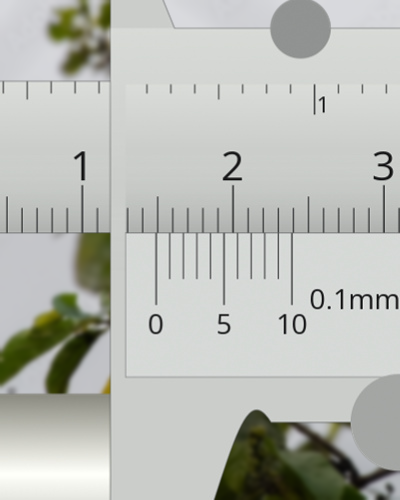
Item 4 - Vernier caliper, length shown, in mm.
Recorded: 14.9 mm
